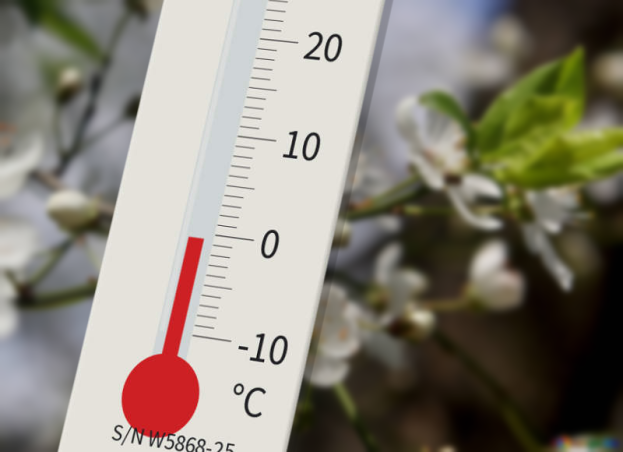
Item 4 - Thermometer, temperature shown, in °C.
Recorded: -0.5 °C
